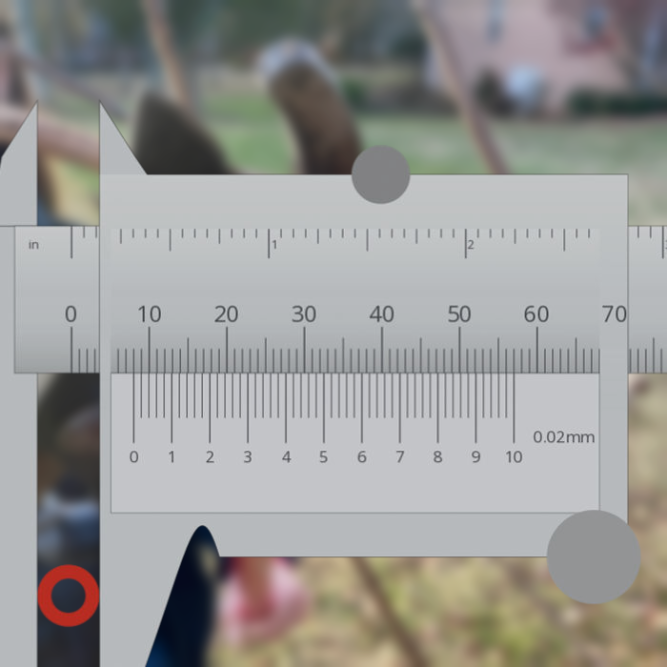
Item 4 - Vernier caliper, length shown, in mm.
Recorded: 8.0 mm
